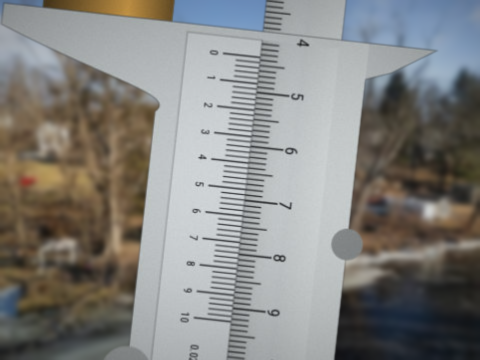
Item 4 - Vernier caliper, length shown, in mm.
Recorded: 43.5 mm
